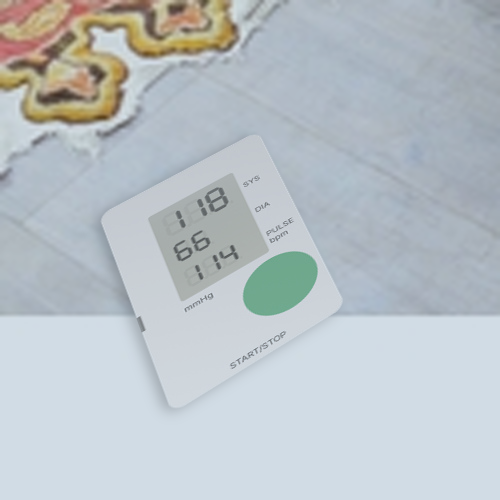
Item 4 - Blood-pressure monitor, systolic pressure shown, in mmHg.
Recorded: 118 mmHg
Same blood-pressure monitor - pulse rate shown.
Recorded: 114 bpm
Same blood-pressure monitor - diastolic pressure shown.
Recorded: 66 mmHg
